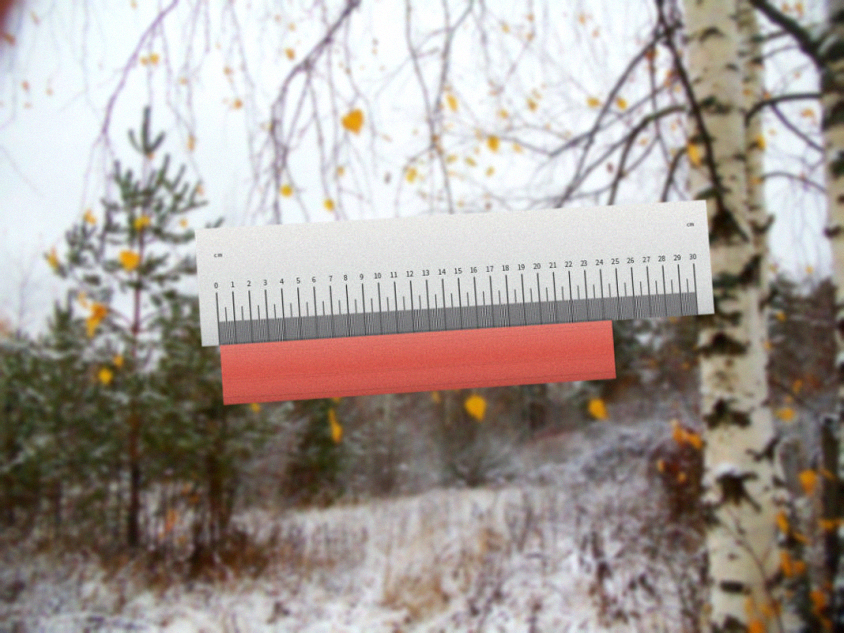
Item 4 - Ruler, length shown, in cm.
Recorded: 24.5 cm
